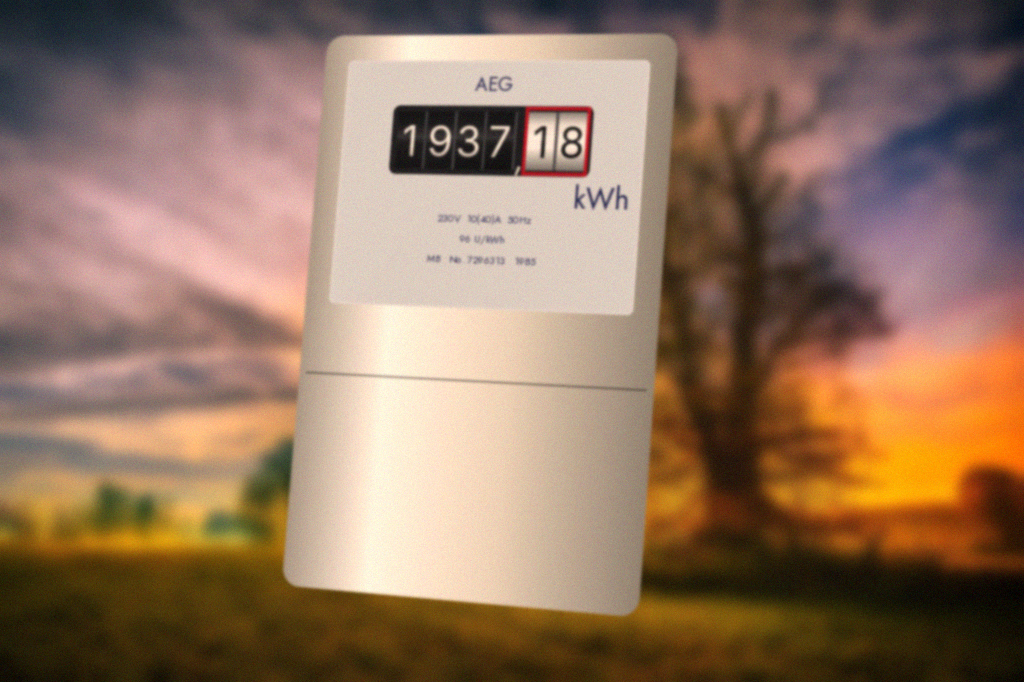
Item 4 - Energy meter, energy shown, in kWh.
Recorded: 1937.18 kWh
